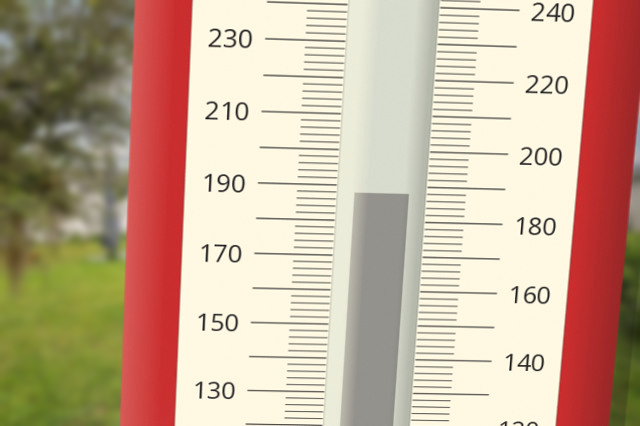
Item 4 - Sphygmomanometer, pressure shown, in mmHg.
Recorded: 188 mmHg
